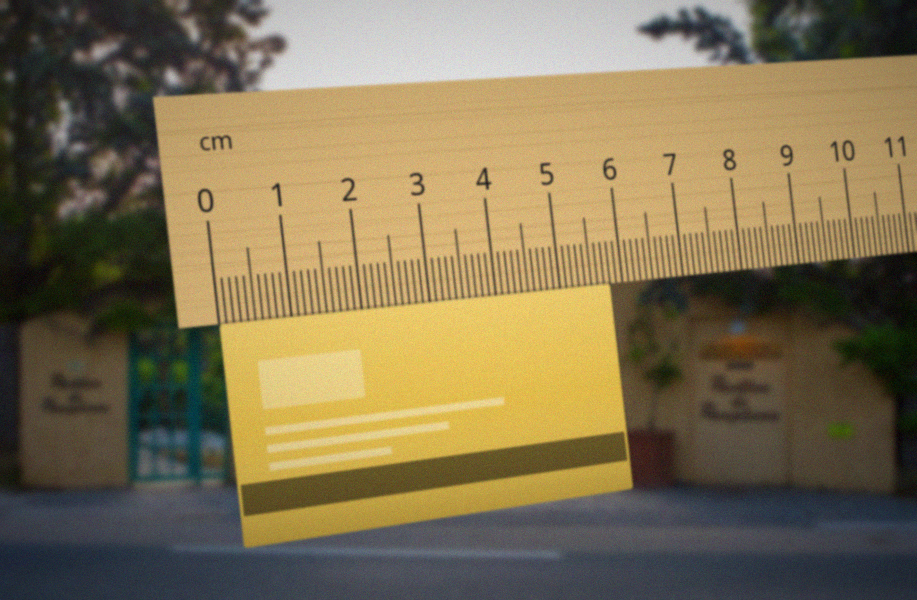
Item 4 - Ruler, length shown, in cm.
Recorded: 5.8 cm
